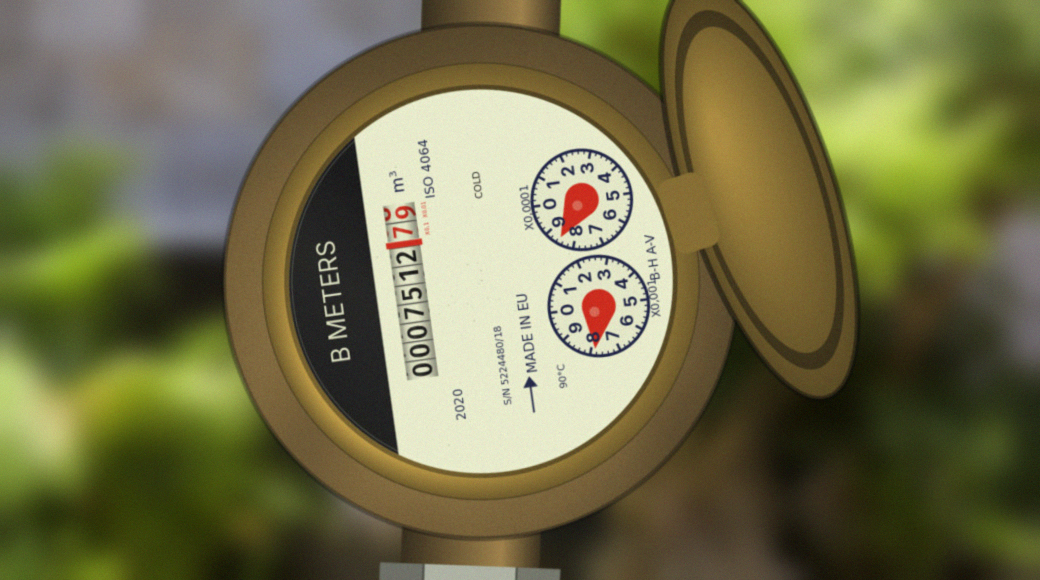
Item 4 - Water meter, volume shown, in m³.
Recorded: 7512.7878 m³
